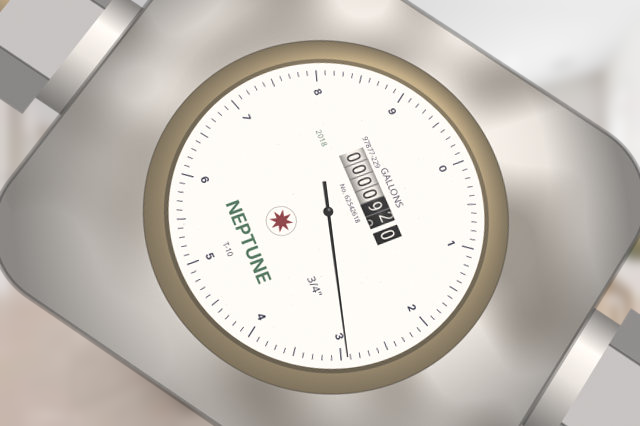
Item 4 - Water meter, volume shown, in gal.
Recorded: 922.9 gal
